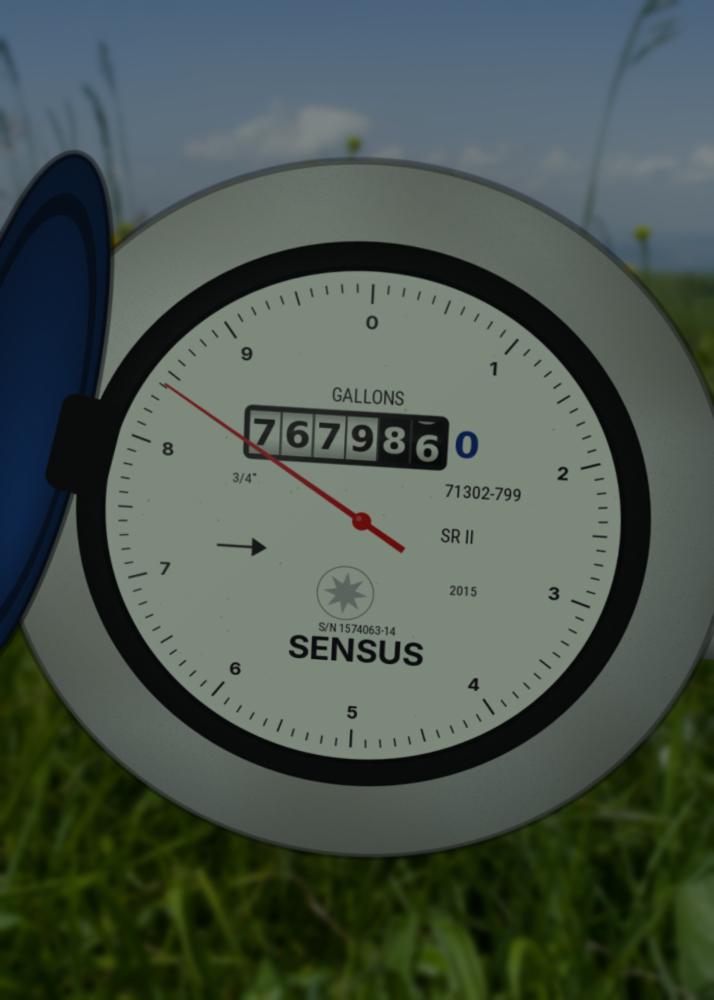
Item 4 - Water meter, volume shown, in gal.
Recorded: 7679858.4 gal
